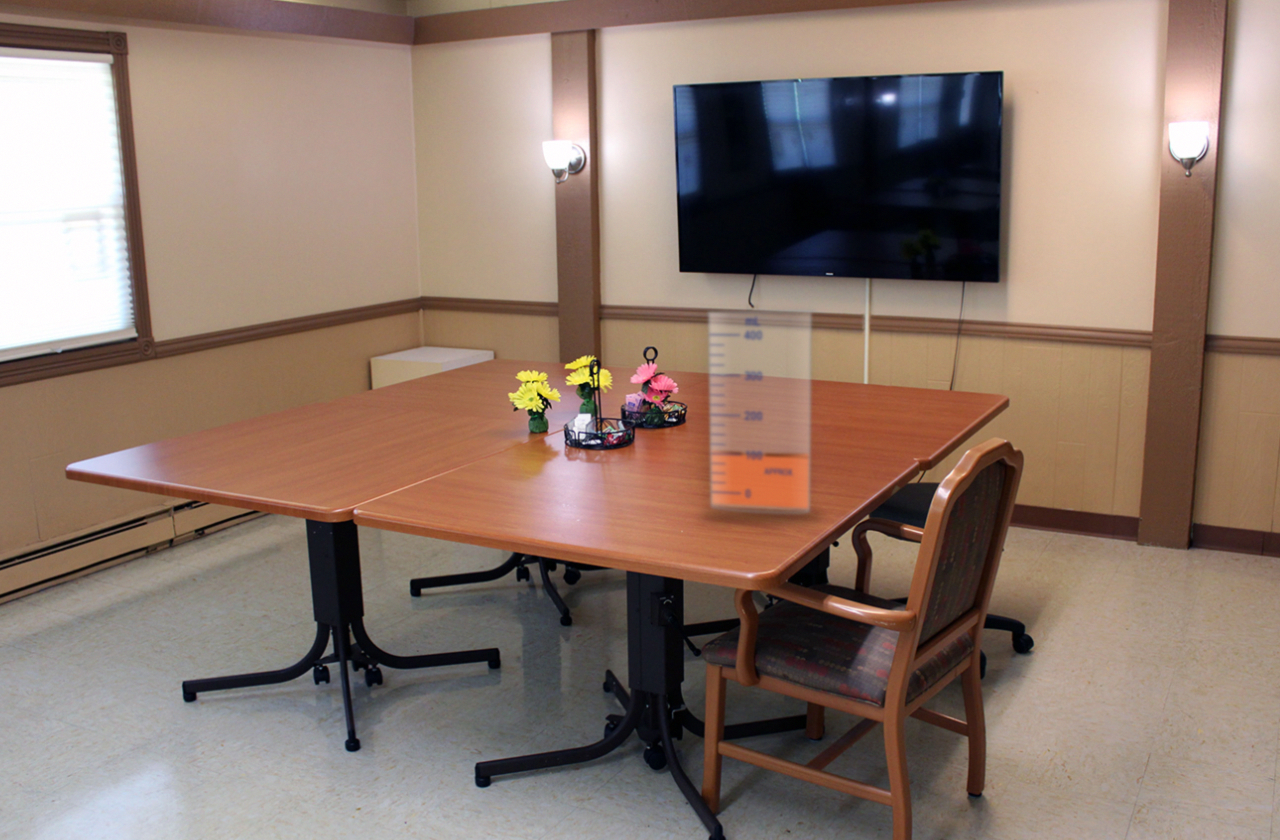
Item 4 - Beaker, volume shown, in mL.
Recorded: 100 mL
